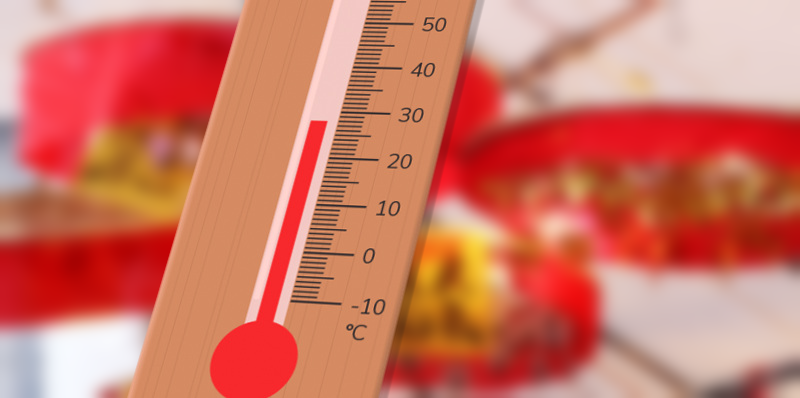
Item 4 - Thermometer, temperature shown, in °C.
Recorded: 28 °C
